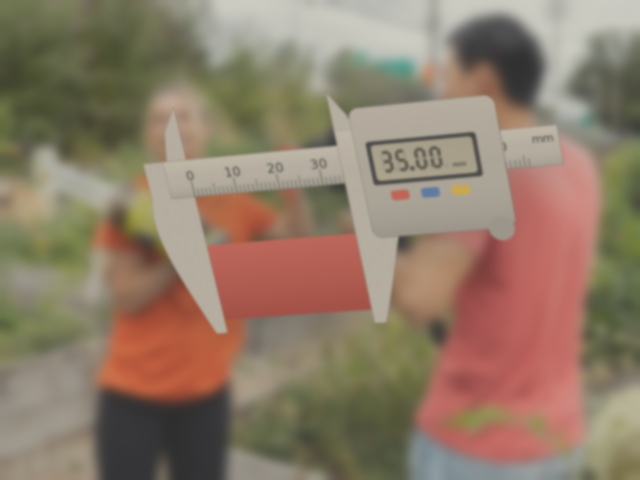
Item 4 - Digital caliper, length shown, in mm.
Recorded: 35.00 mm
